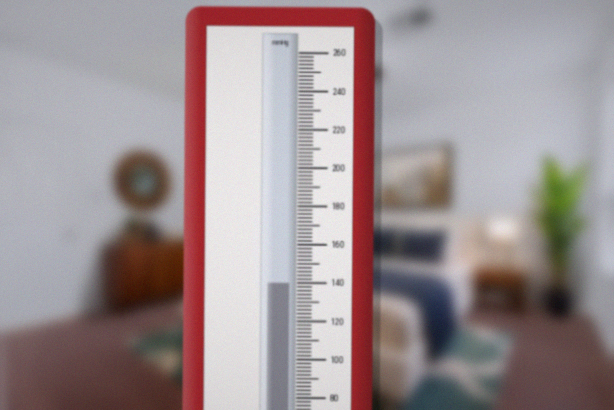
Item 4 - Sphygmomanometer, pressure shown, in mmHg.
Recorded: 140 mmHg
